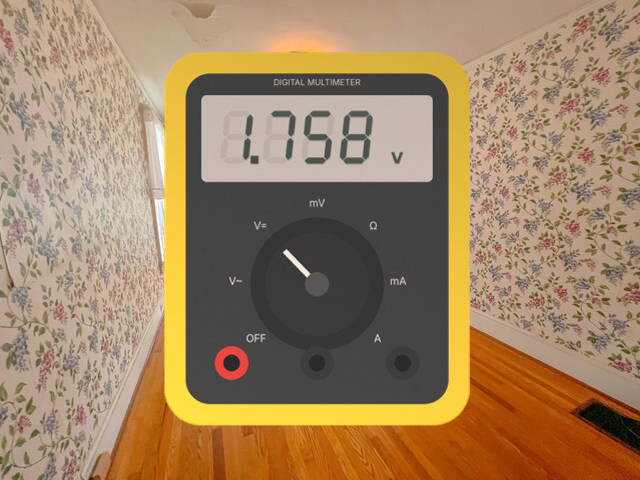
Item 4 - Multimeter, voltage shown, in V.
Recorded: 1.758 V
